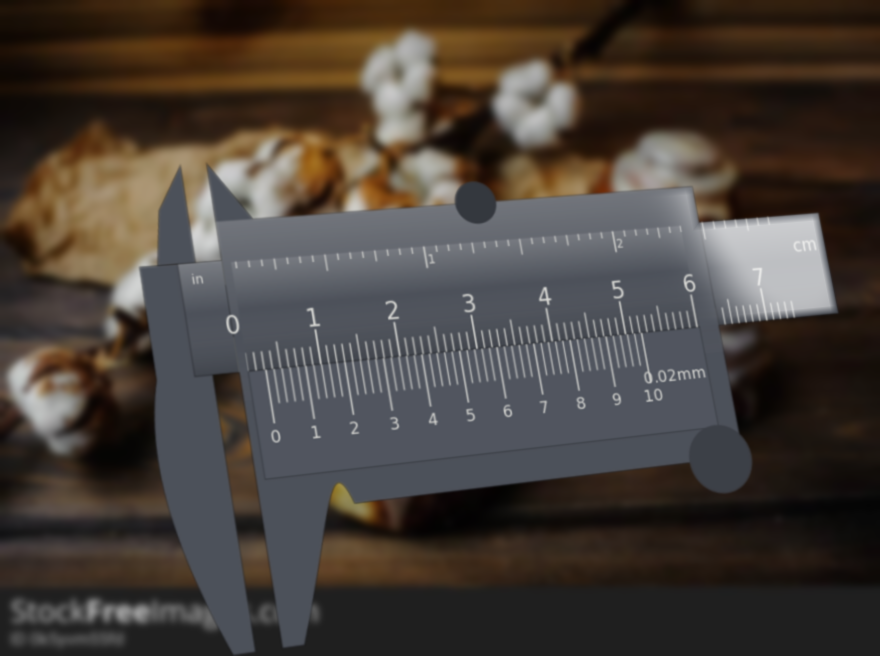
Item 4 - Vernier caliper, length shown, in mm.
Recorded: 3.2 mm
